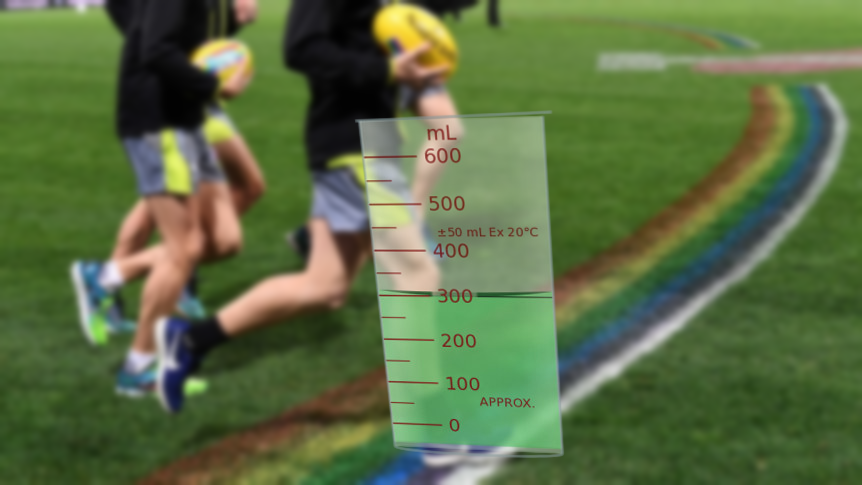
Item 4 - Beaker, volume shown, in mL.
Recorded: 300 mL
